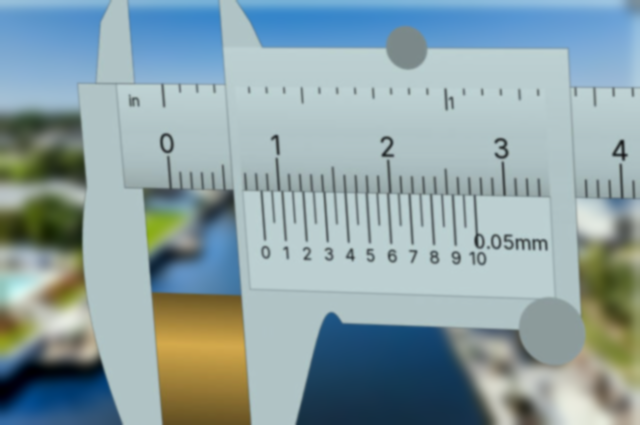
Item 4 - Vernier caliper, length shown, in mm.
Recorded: 8.4 mm
